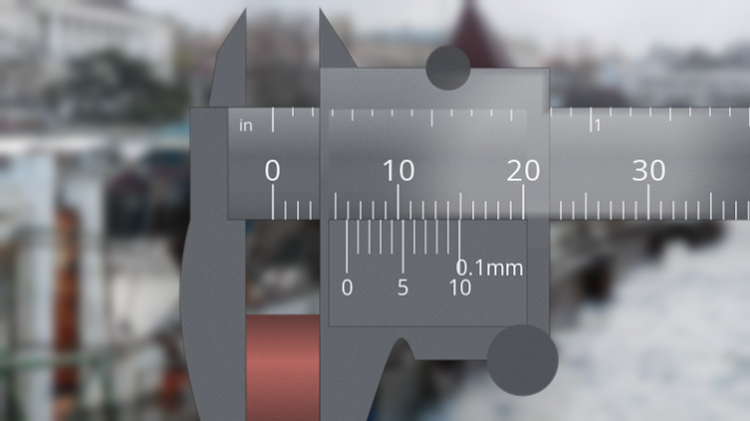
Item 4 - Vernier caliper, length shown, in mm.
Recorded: 5.9 mm
